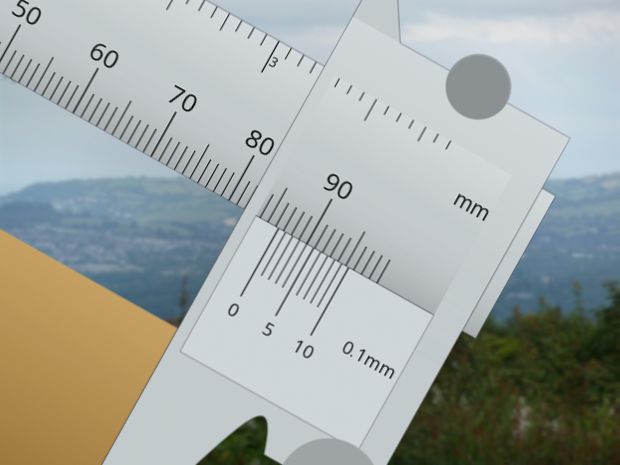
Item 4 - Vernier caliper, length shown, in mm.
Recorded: 86.4 mm
